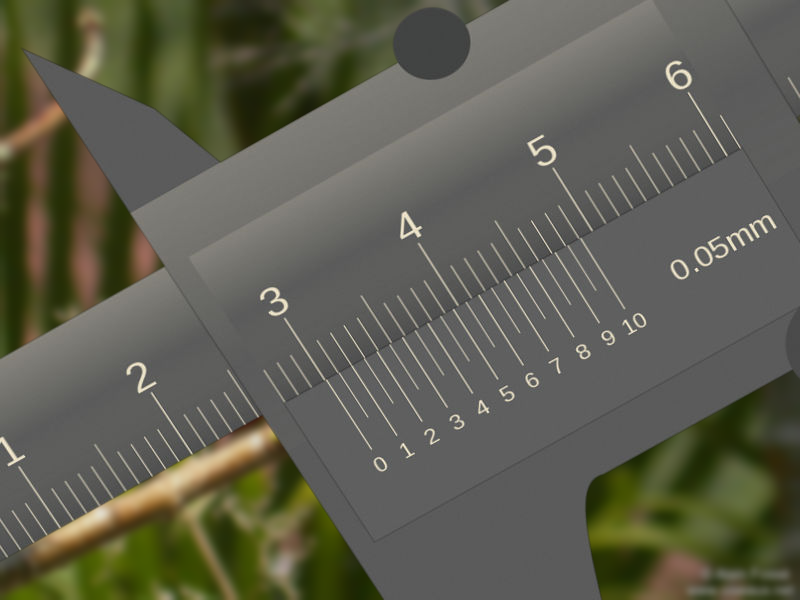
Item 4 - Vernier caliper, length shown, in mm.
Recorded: 30.1 mm
